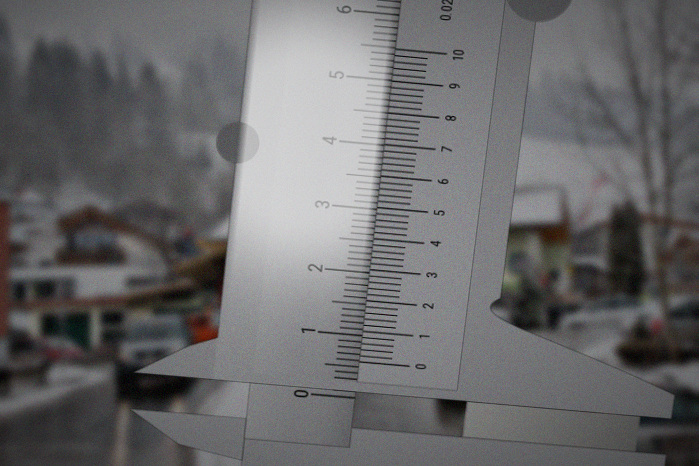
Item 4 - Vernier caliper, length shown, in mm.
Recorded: 5.8 mm
